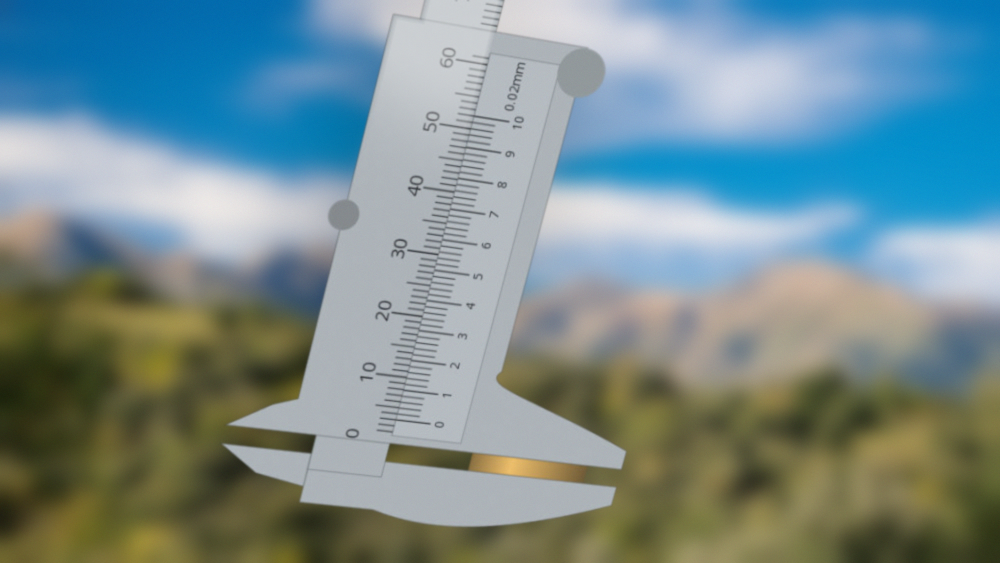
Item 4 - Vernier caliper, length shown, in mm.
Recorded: 3.0 mm
